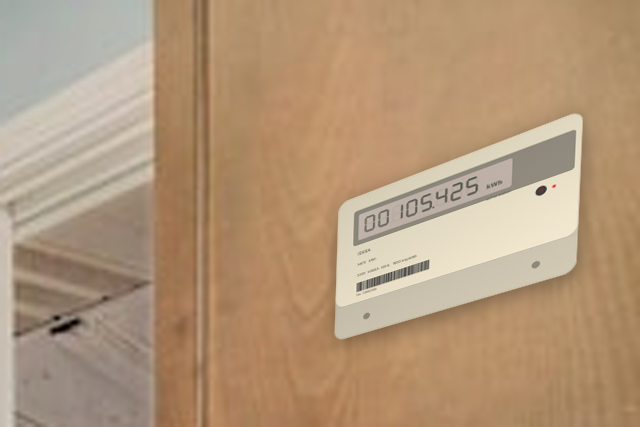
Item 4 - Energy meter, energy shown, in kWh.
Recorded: 105.425 kWh
